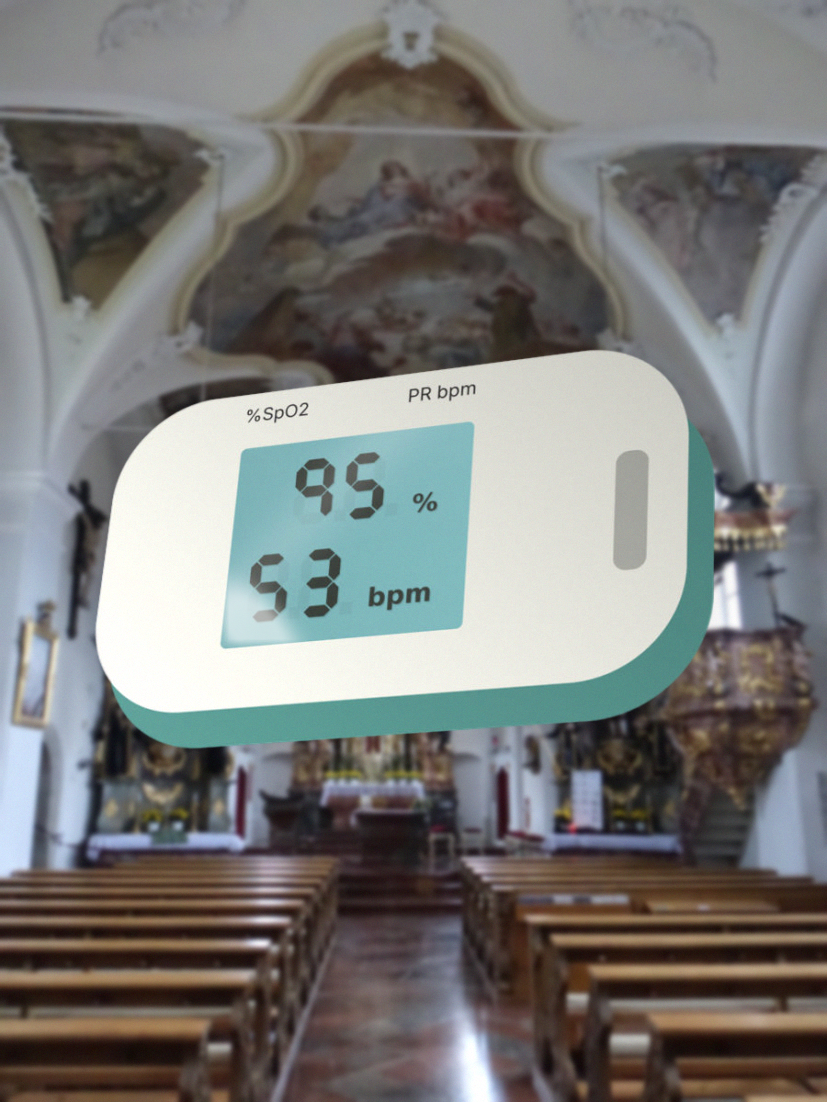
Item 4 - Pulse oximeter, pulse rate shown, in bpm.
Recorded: 53 bpm
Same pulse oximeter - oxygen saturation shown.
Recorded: 95 %
